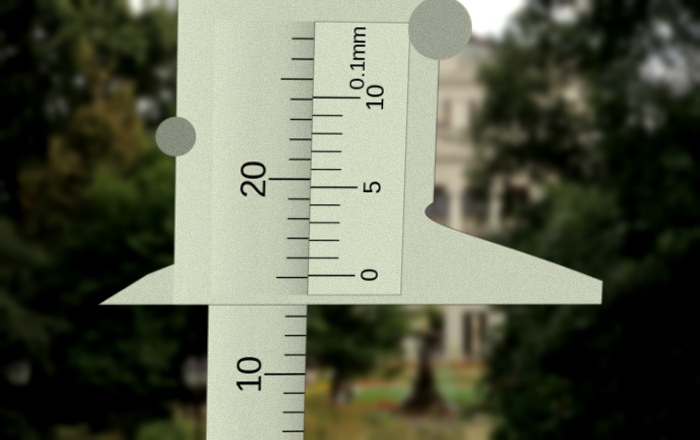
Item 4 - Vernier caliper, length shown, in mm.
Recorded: 15.1 mm
